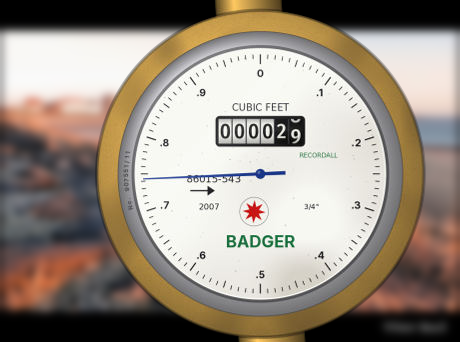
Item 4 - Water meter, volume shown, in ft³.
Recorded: 28.74 ft³
